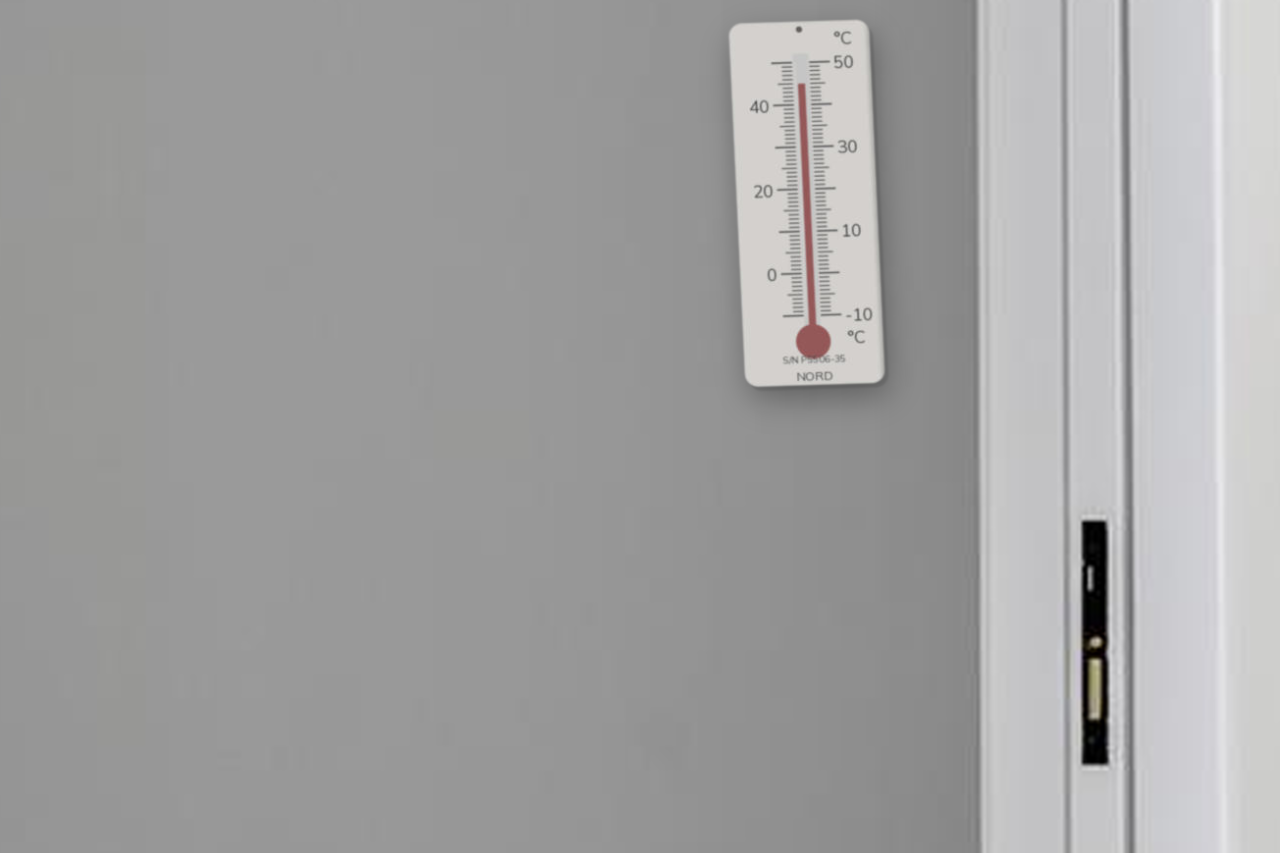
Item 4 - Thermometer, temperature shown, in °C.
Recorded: 45 °C
